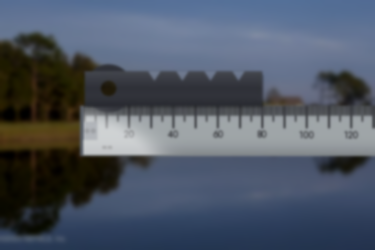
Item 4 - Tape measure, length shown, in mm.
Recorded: 80 mm
